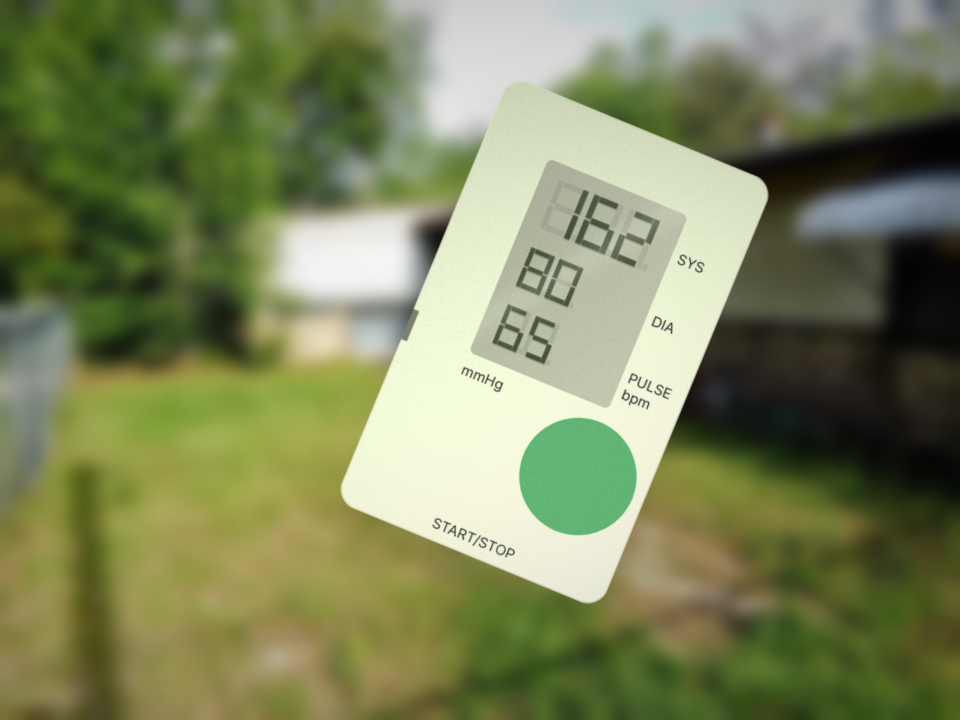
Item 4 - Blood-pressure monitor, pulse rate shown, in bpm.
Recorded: 65 bpm
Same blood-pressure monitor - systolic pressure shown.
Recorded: 162 mmHg
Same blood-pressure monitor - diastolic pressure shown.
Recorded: 80 mmHg
